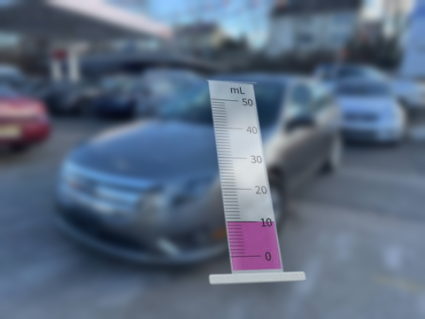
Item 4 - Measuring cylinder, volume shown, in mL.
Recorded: 10 mL
